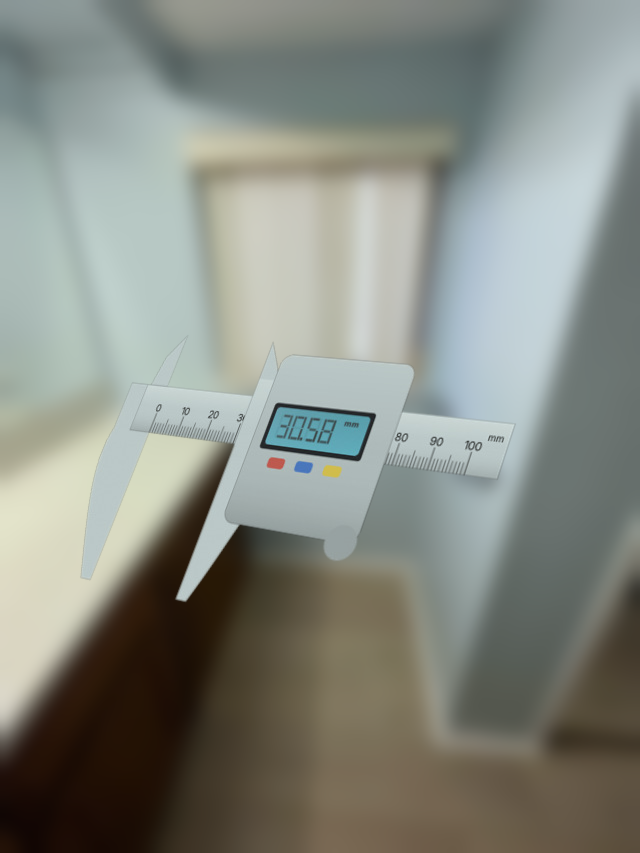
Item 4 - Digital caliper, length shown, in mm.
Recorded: 30.58 mm
